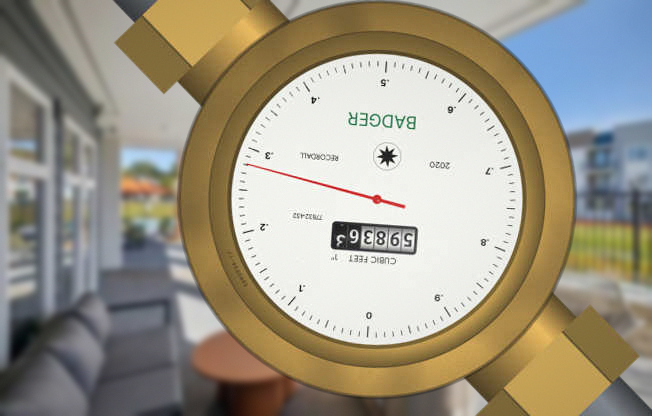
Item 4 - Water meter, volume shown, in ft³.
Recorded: 598363.28 ft³
